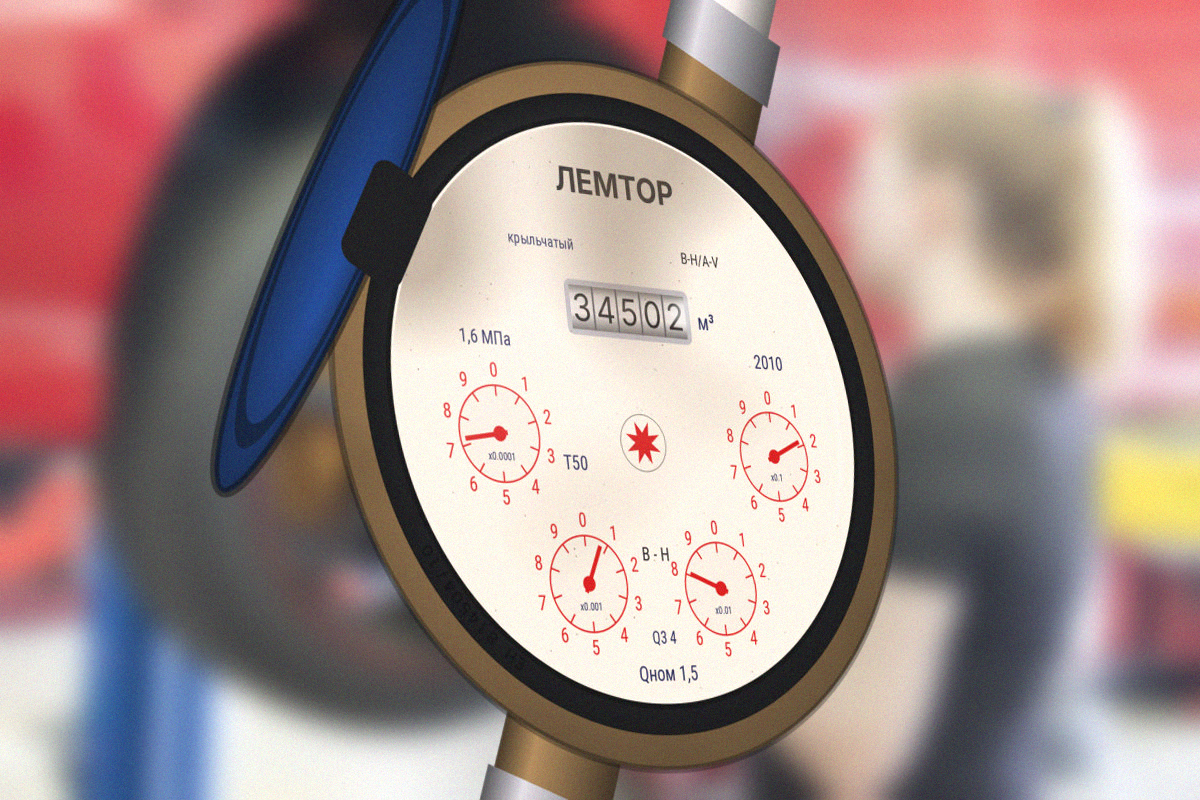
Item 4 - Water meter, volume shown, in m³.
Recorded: 34502.1807 m³
